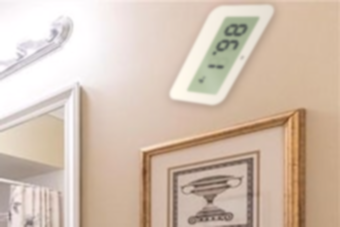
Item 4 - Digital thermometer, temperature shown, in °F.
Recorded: 86.1 °F
